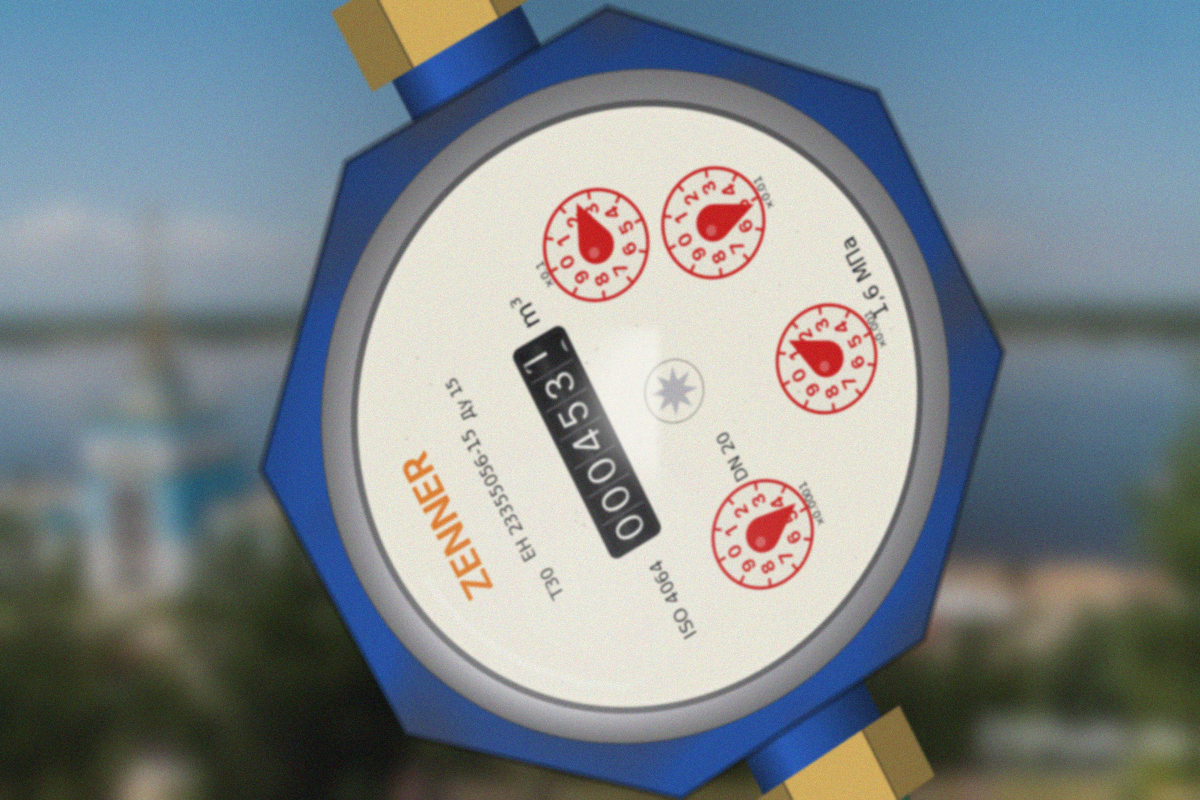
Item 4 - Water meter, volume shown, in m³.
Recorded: 4531.2514 m³
